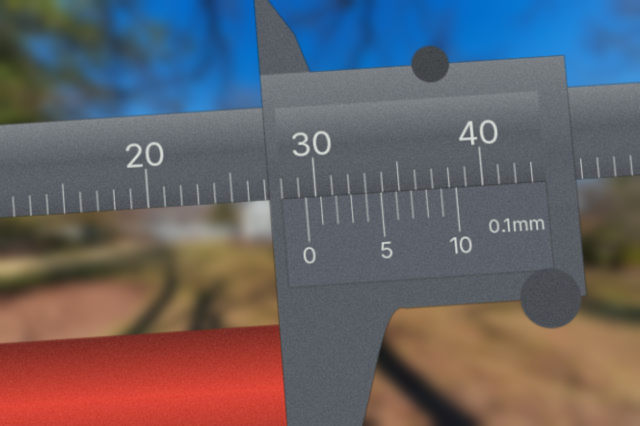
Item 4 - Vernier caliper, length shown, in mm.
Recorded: 29.4 mm
